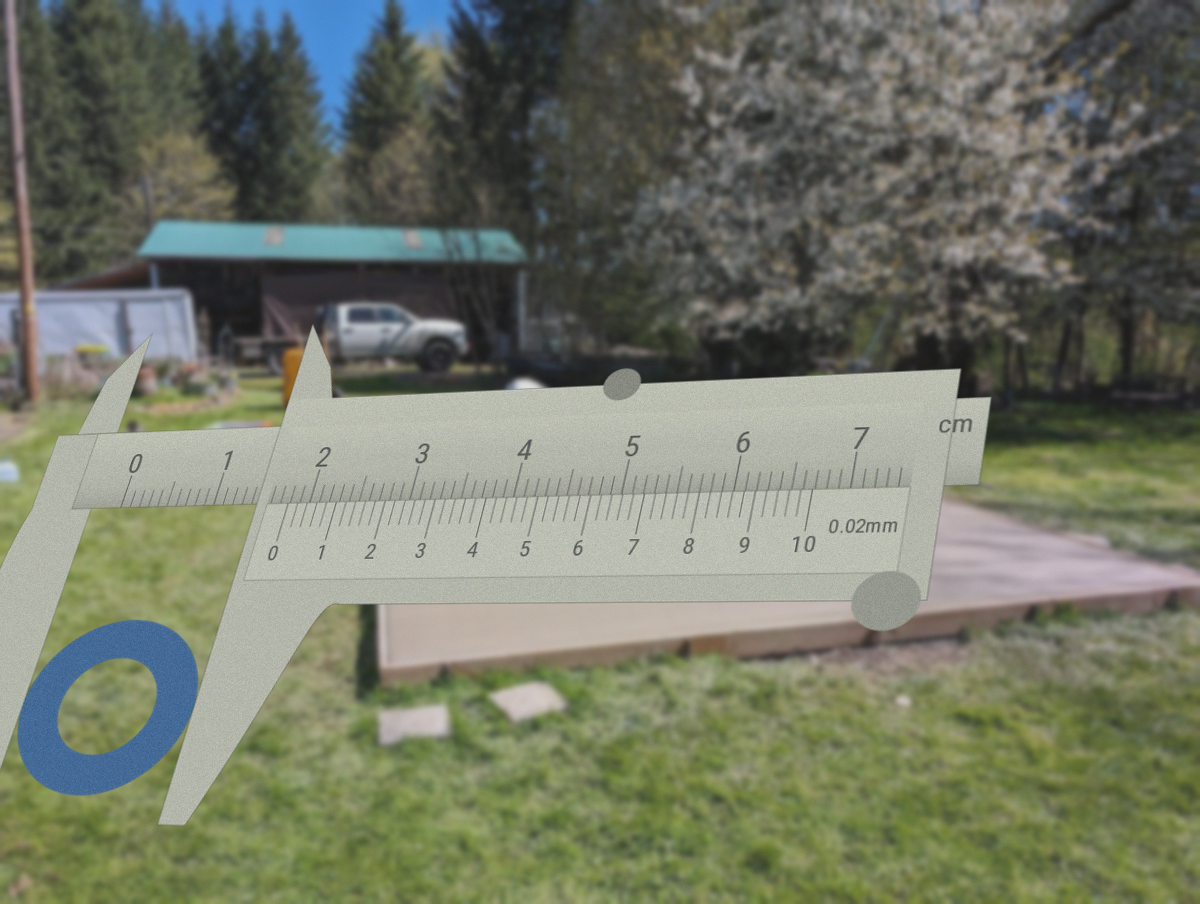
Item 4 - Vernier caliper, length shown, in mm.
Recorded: 17.8 mm
